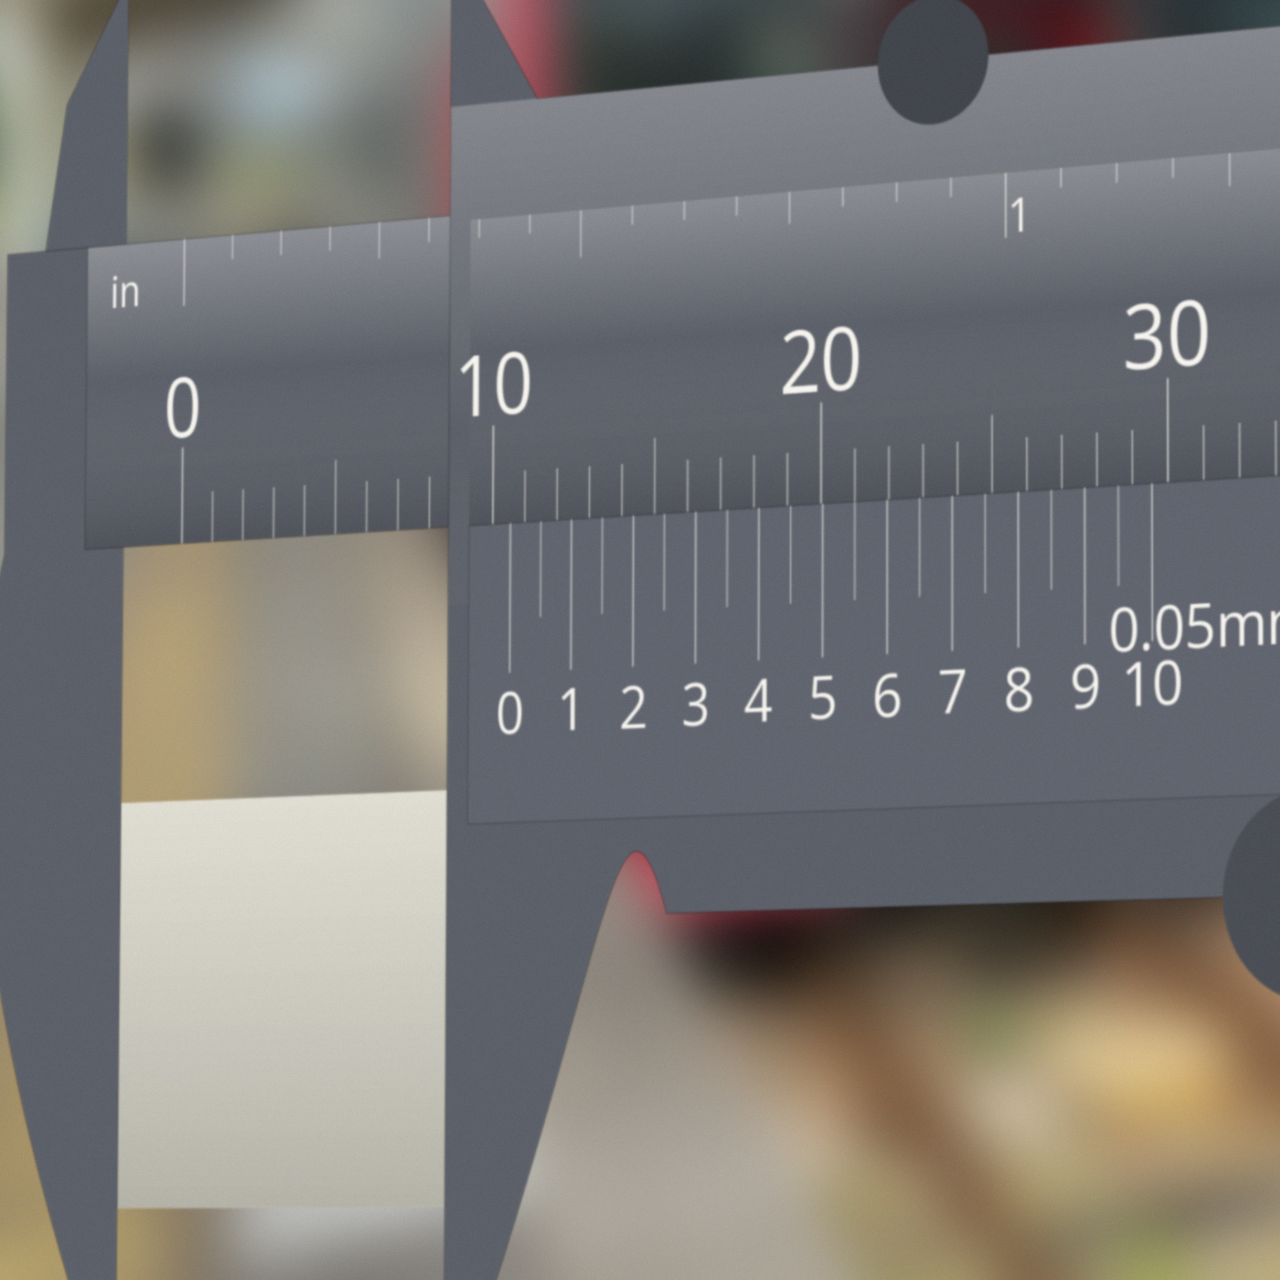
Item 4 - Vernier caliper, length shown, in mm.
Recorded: 10.55 mm
